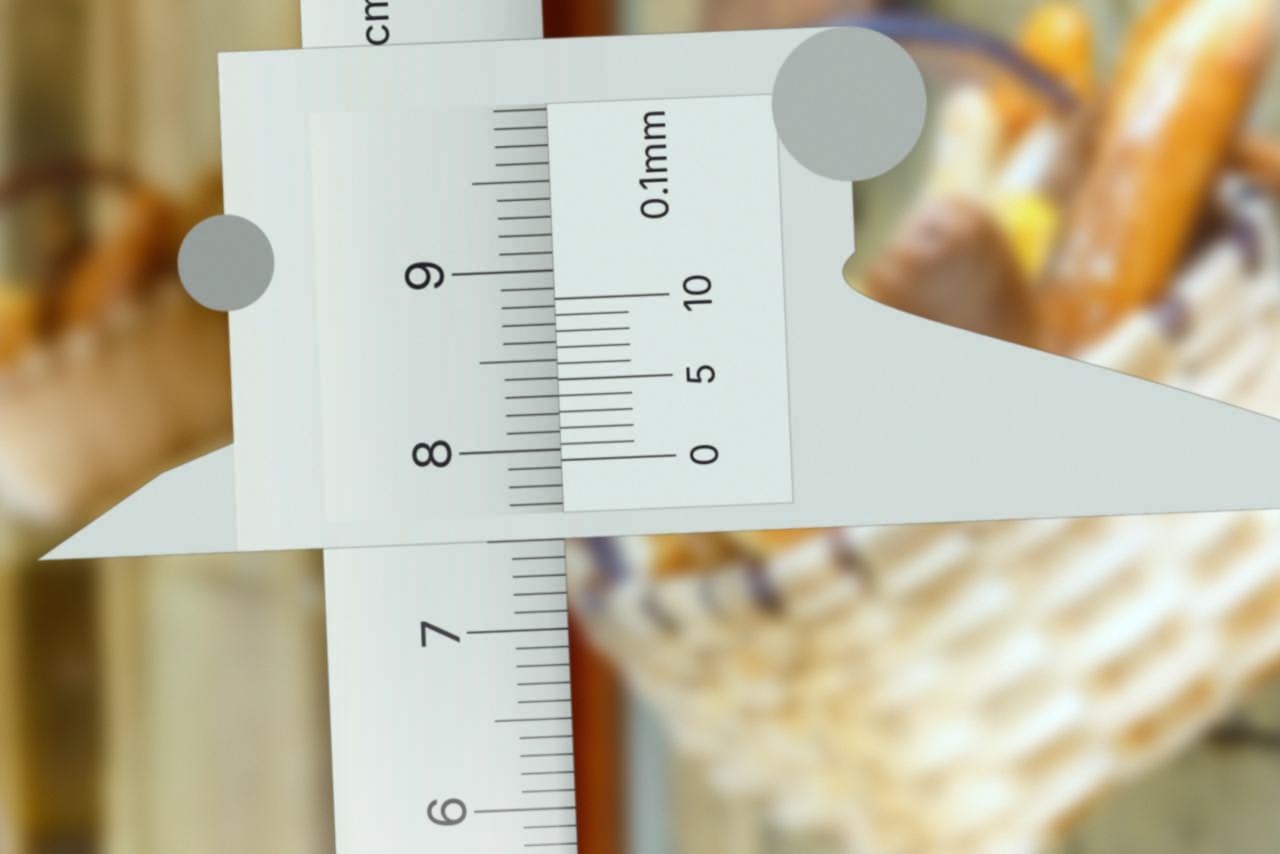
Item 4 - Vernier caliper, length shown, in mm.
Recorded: 79.4 mm
